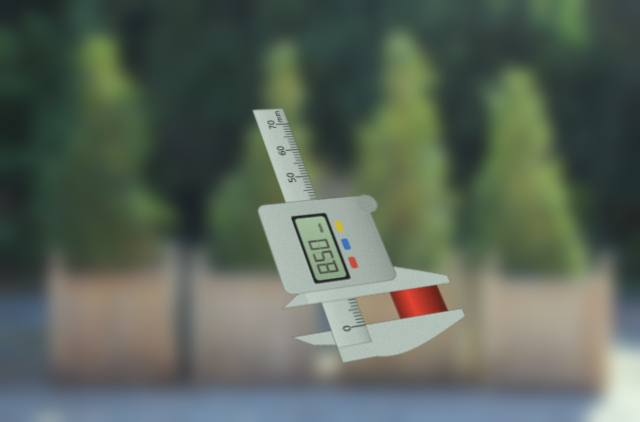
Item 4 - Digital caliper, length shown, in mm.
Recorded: 8.50 mm
